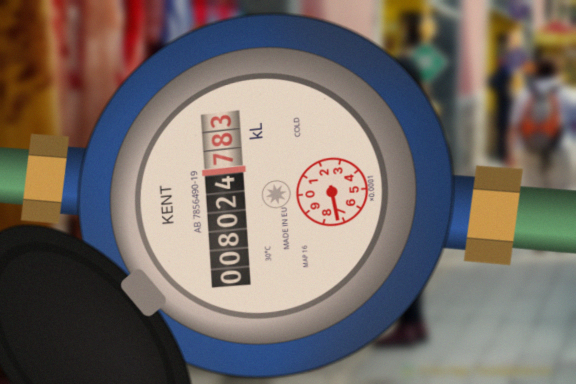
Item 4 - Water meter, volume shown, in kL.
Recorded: 8024.7837 kL
